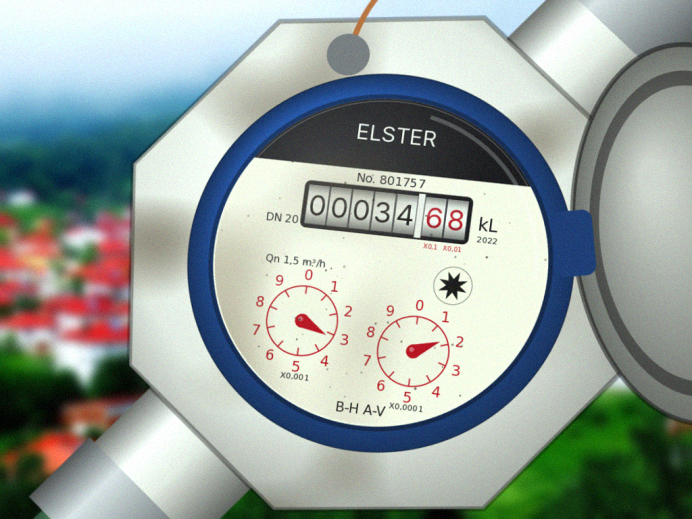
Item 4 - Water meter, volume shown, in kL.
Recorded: 34.6831 kL
